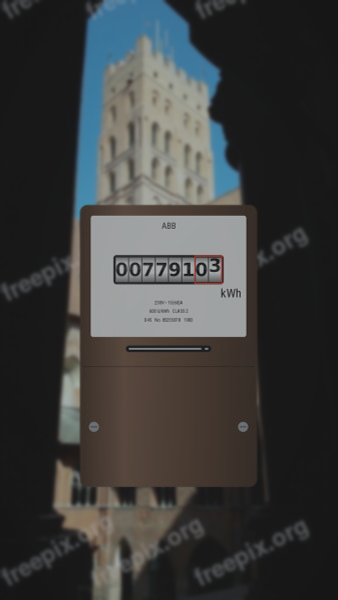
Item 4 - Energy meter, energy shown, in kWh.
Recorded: 7791.03 kWh
